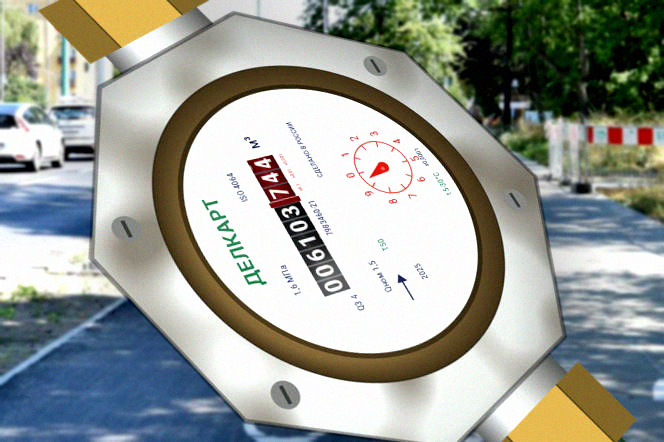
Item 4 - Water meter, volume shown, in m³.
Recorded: 6103.7439 m³
